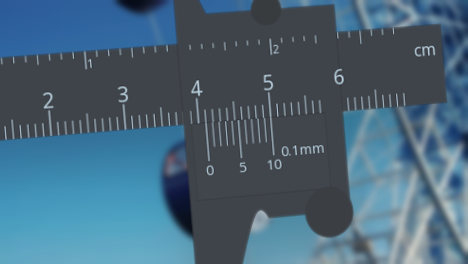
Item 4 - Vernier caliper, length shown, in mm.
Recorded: 41.0 mm
